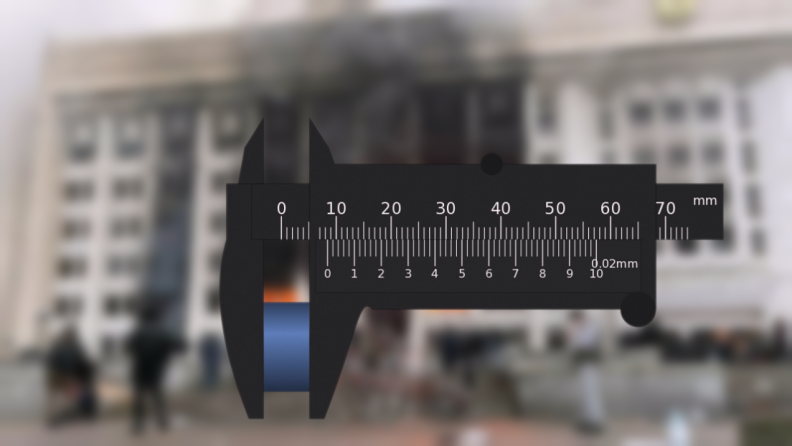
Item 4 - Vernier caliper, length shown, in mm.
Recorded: 8.4 mm
